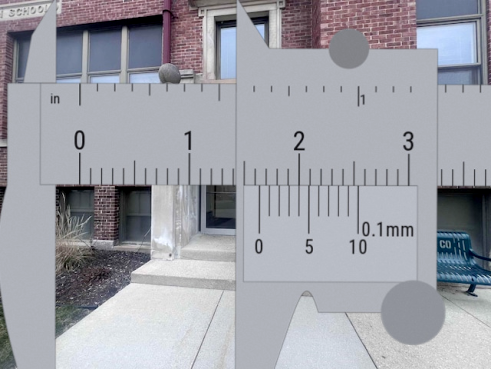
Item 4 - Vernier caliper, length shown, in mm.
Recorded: 16.4 mm
